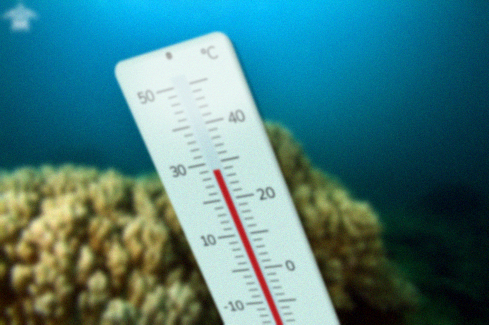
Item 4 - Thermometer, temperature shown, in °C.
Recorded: 28 °C
